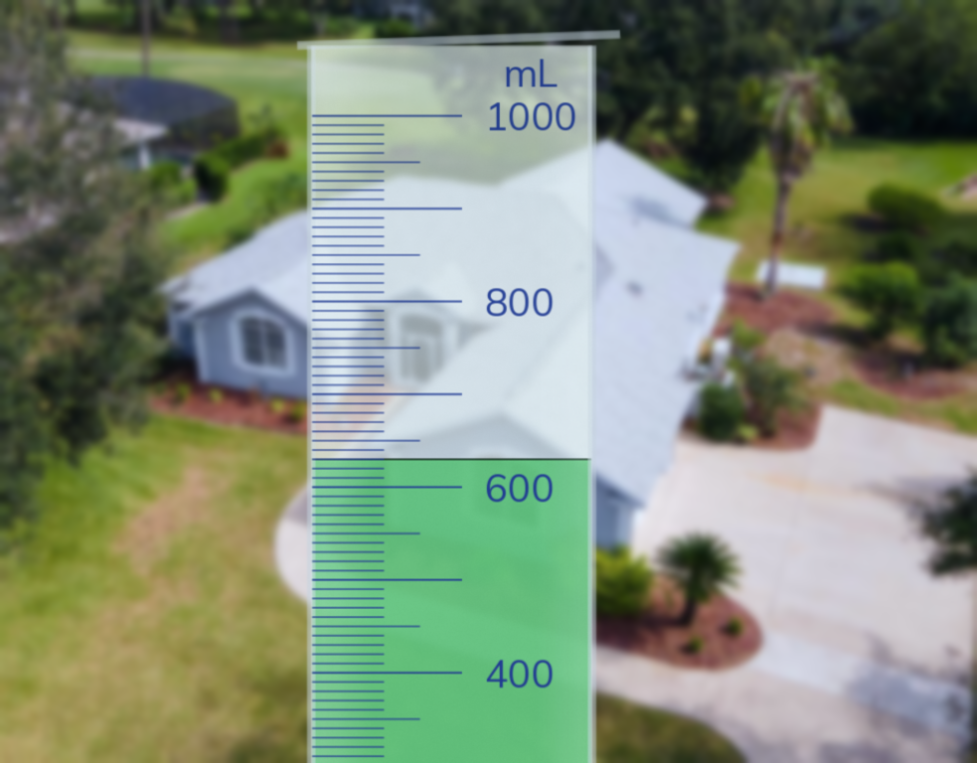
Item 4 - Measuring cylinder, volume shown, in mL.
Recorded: 630 mL
